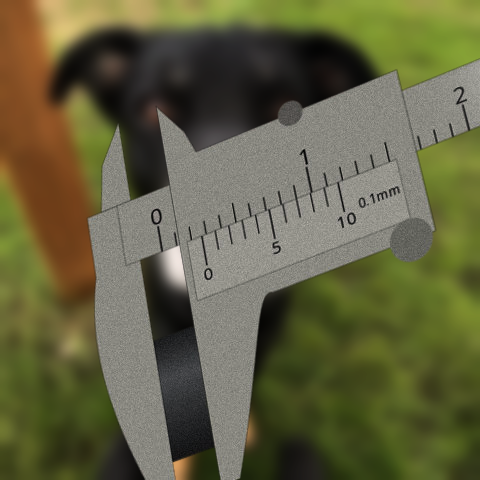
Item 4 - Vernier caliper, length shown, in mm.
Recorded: 2.7 mm
